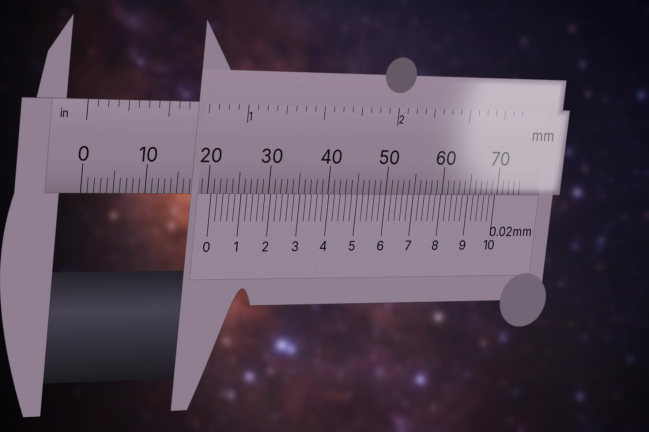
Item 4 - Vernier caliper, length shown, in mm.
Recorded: 20.6 mm
